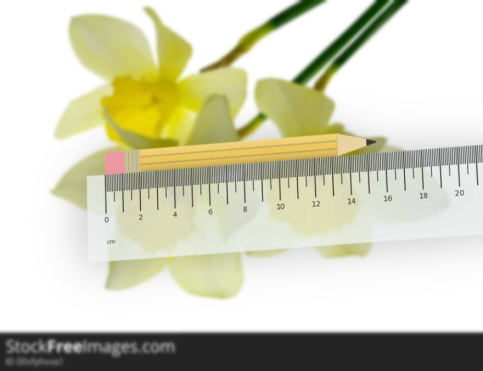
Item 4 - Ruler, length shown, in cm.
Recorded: 15.5 cm
